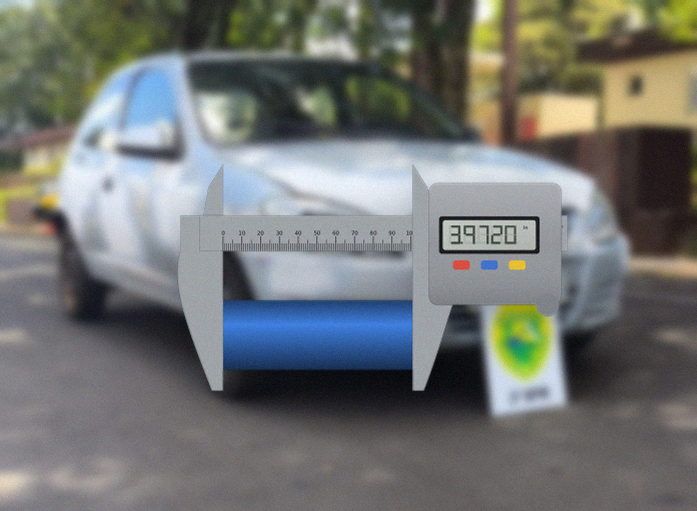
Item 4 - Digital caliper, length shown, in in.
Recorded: 3.9720 in
